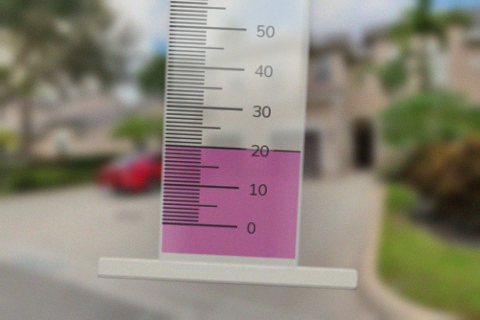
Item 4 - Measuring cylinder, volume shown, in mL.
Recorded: 20 mL
